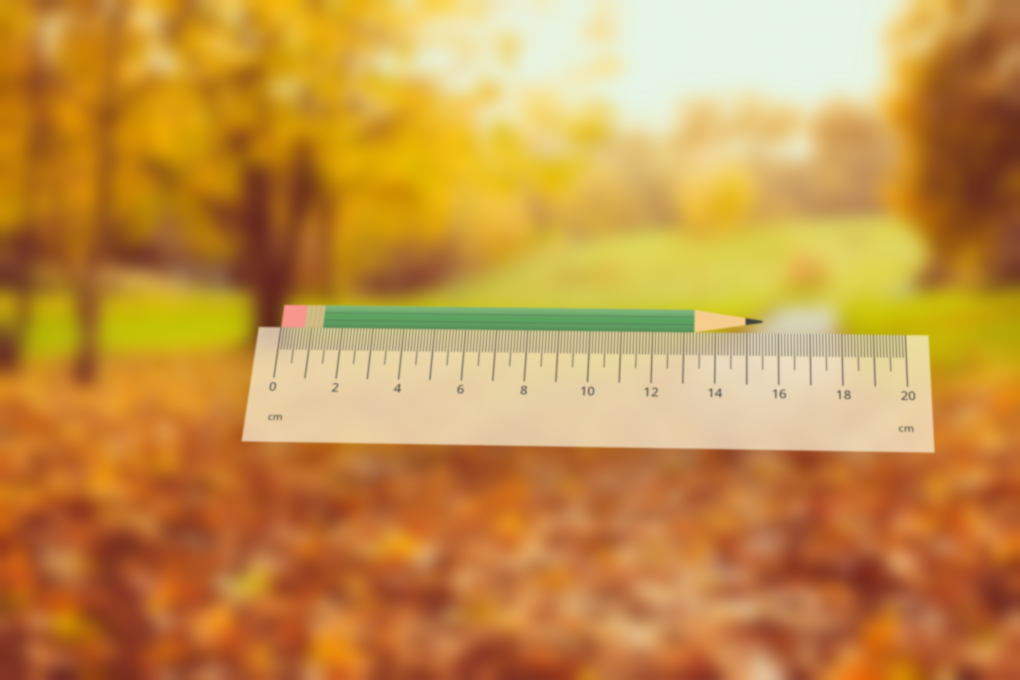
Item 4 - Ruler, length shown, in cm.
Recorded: 15.5 cm
